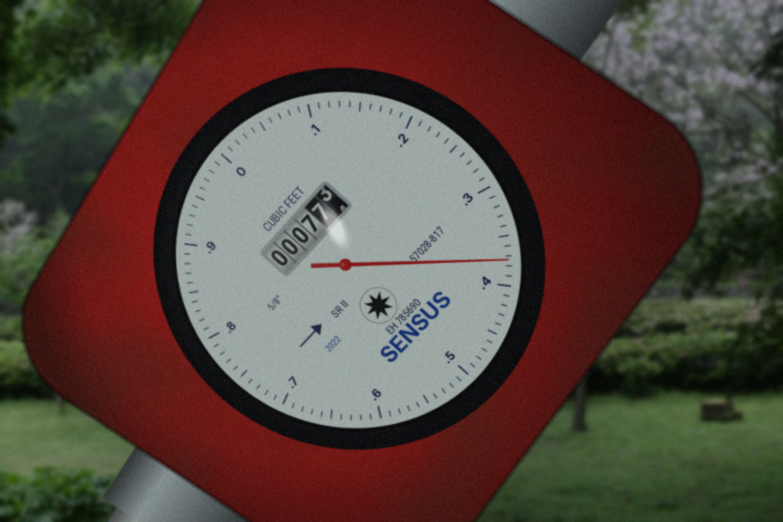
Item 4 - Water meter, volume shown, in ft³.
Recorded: 773.37 ft³
